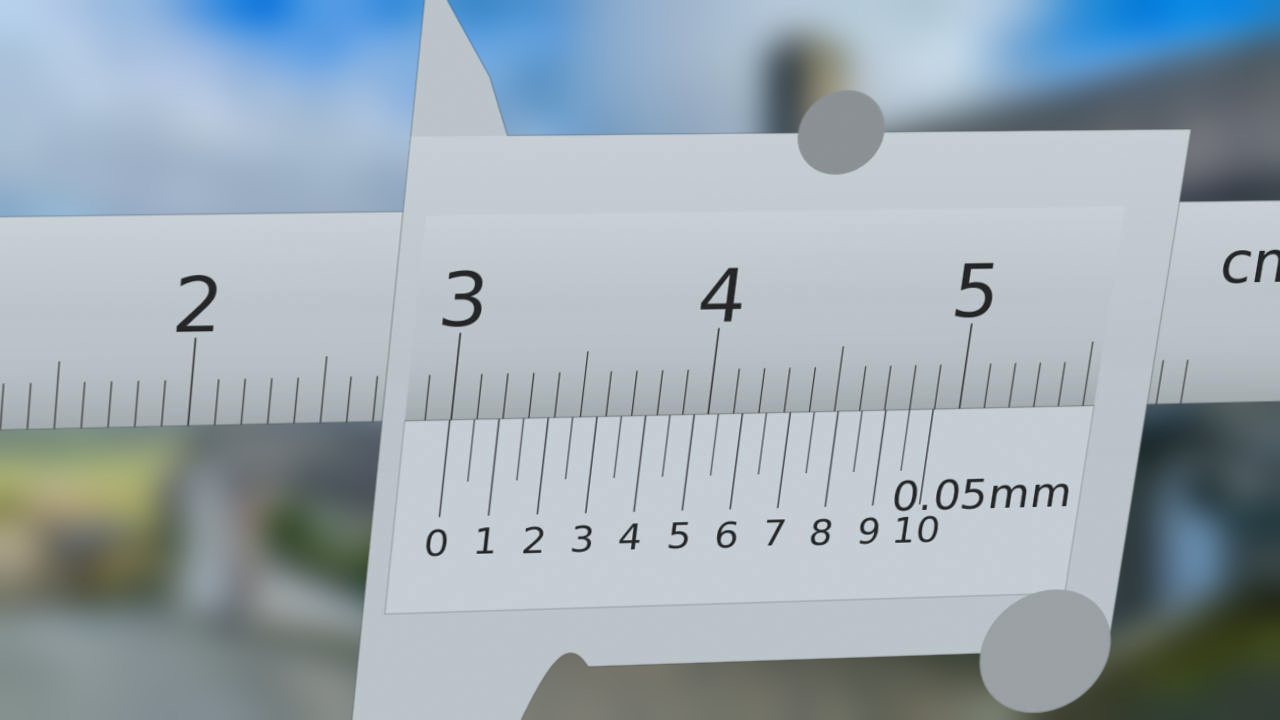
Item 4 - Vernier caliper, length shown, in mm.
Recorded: 29.95 mm
